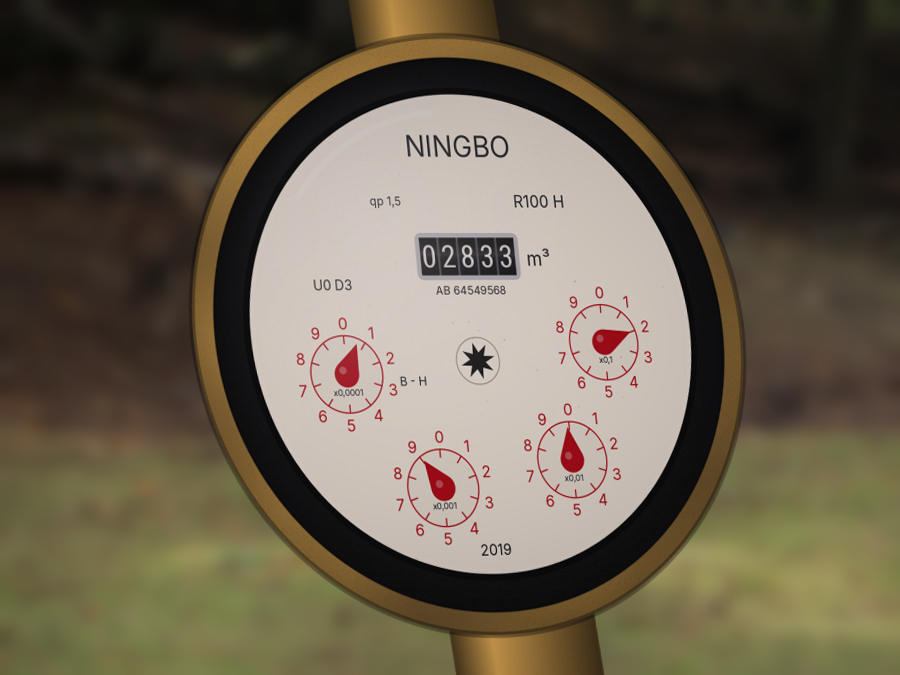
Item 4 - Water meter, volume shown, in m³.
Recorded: 2833.1990 m³
